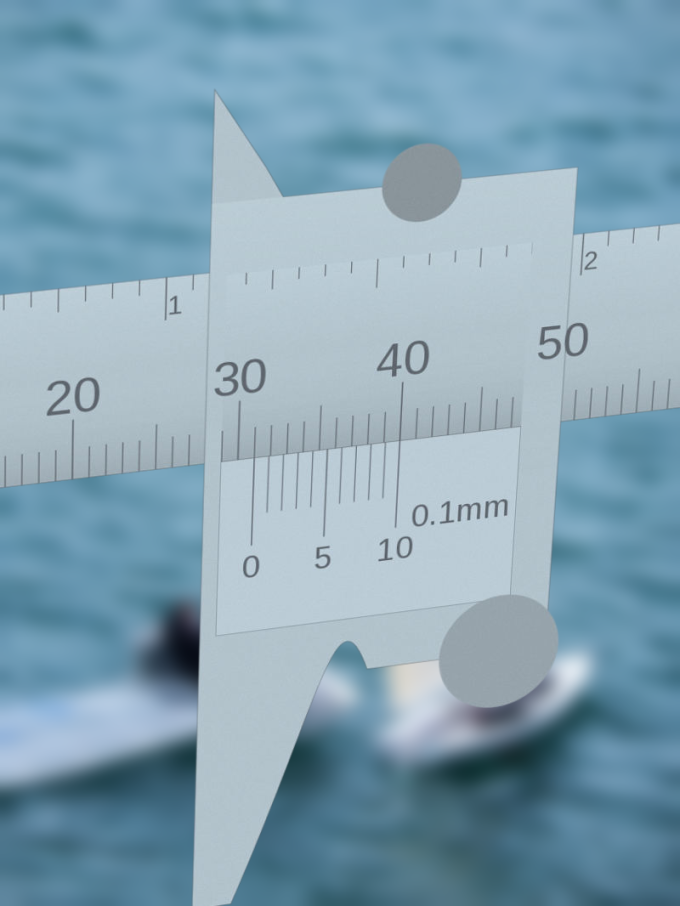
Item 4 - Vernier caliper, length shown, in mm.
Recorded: 31.0 mm
